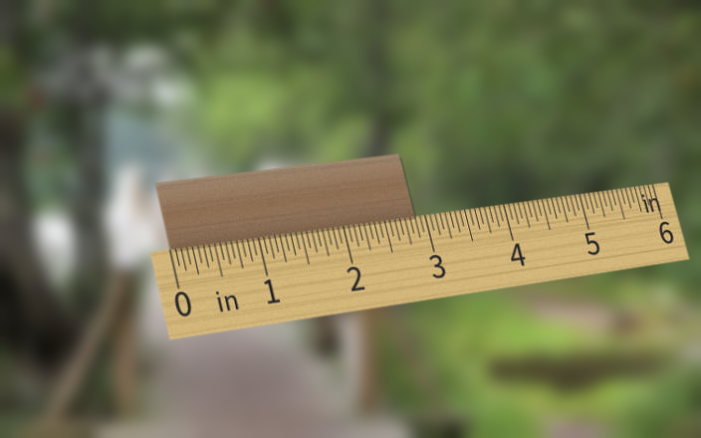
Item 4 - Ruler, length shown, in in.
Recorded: 2.875 in
